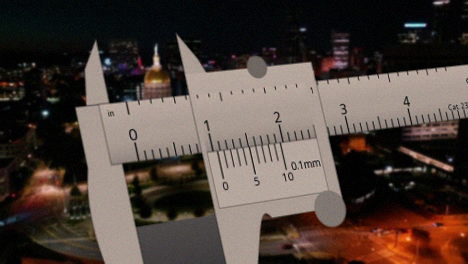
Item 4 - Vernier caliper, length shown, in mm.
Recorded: 10.6 mm
